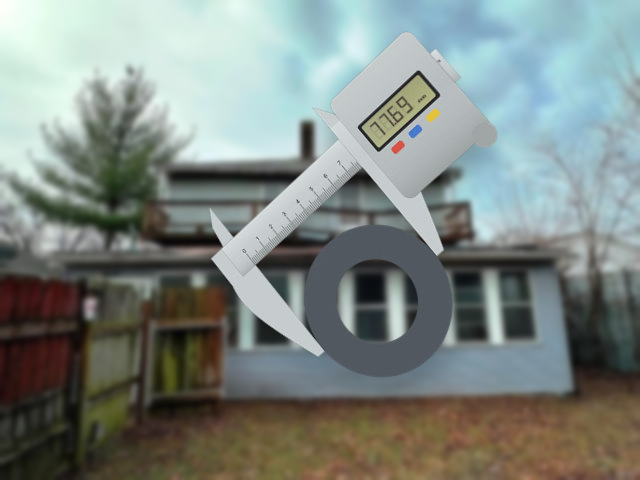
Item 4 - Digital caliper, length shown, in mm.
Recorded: 77.69 mm
